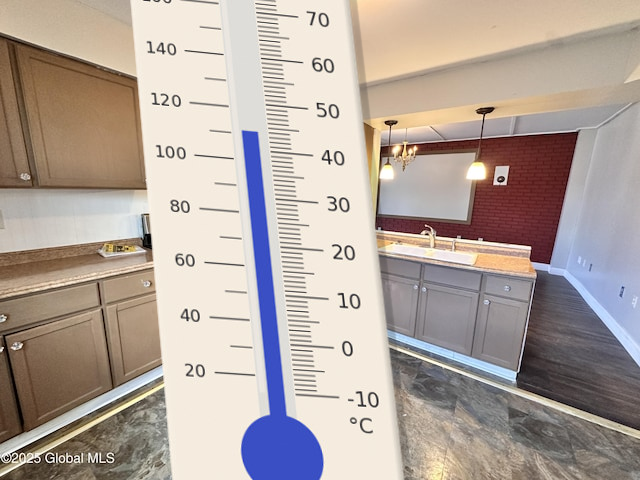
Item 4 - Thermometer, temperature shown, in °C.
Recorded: 44 °C
